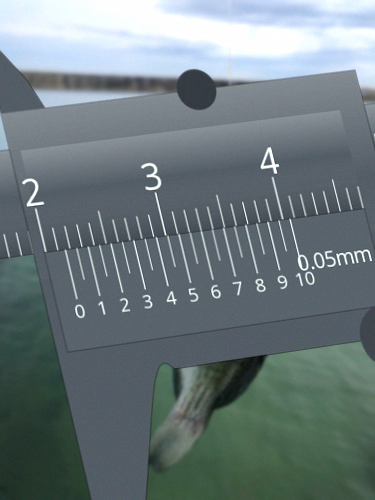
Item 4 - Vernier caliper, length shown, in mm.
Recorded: 21.6 mm
